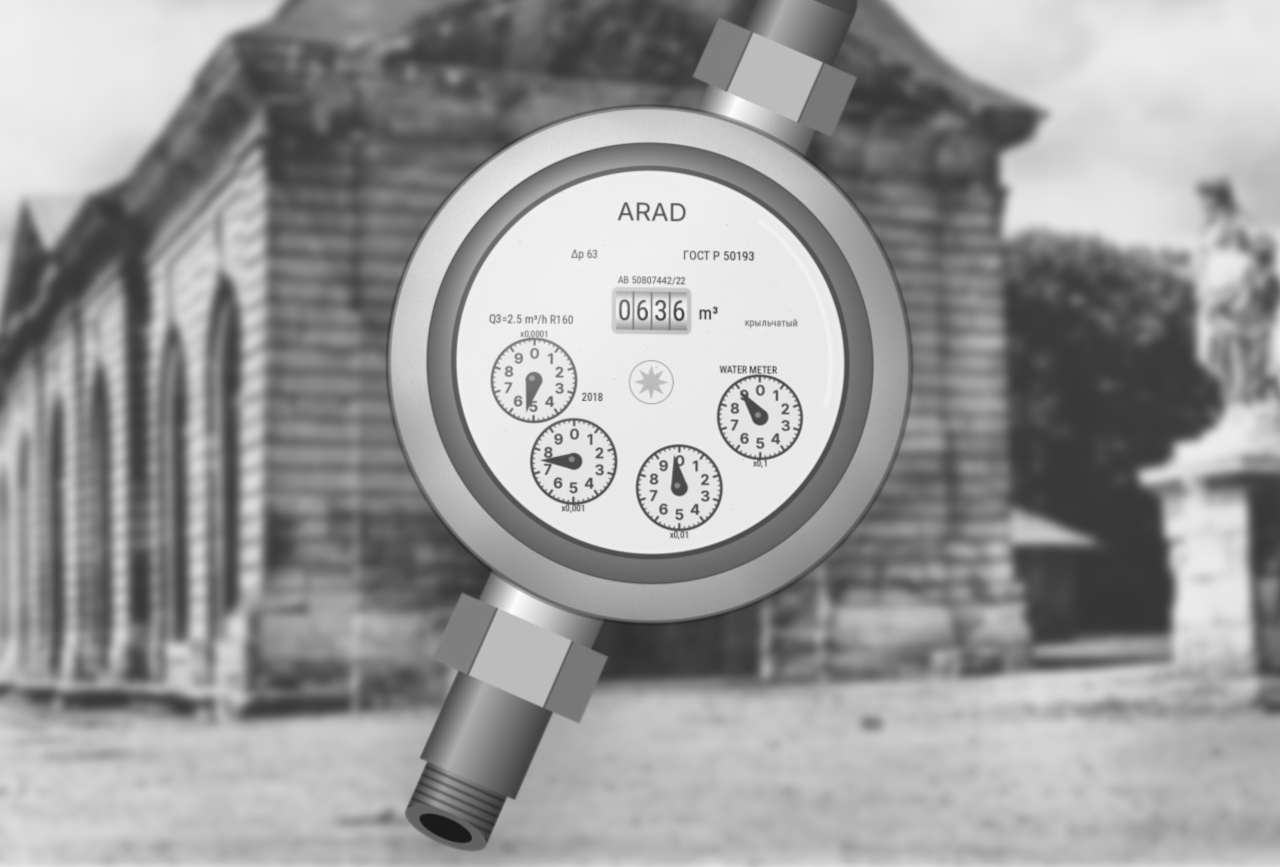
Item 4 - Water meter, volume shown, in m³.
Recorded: 636.8975 m³
